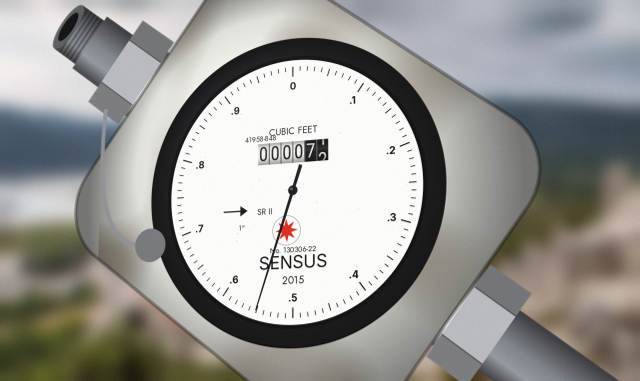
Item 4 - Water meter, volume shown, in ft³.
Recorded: 71.55 ft³
